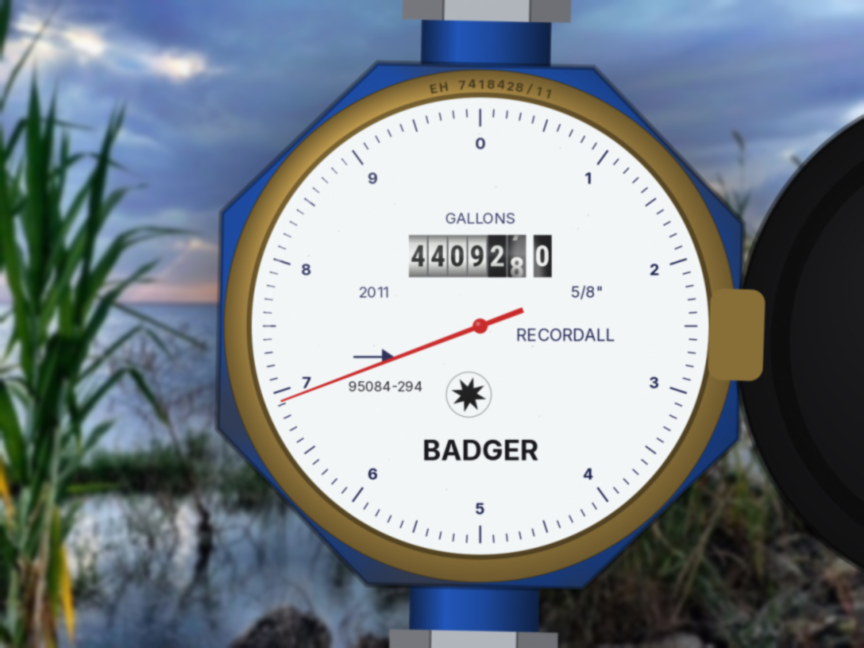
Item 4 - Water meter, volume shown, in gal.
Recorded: 4409276.9 gal
